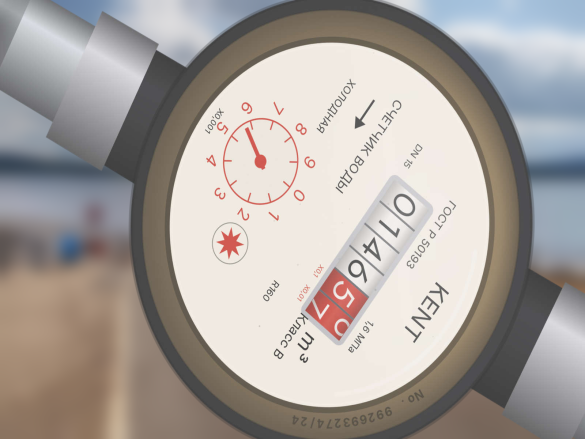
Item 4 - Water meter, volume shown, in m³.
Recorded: 146.565 m³
